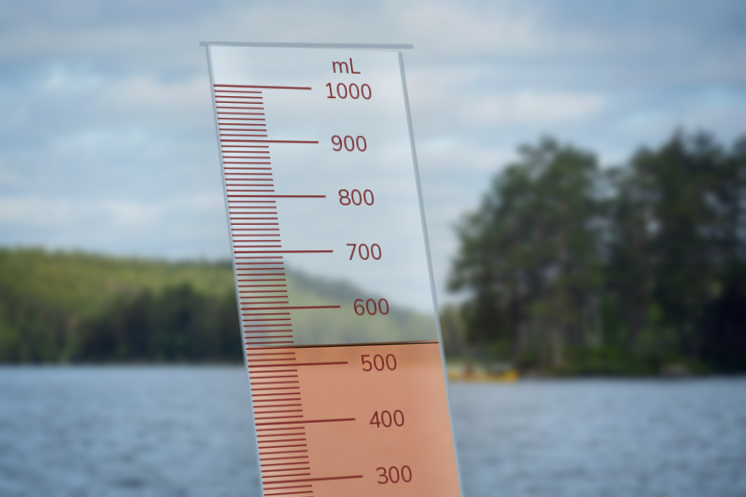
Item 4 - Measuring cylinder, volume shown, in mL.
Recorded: 530 mL
